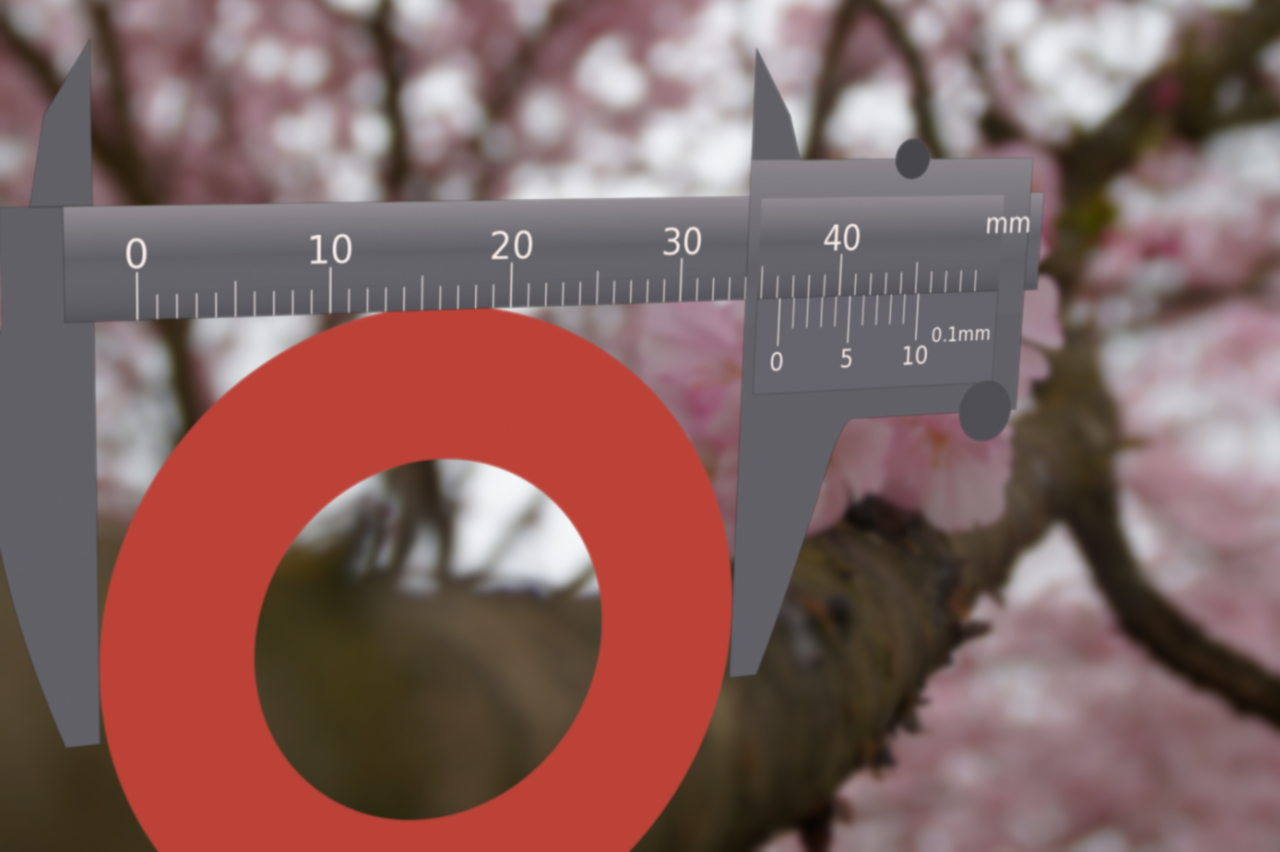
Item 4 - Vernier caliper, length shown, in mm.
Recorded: 36.2 mm
